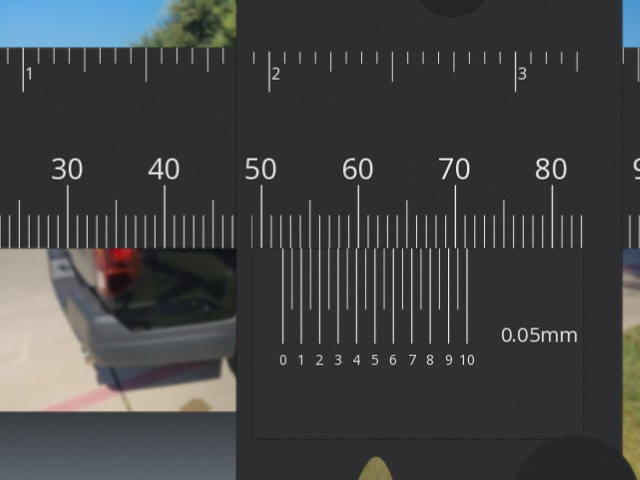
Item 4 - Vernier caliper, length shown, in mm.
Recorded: 52.2 mm
